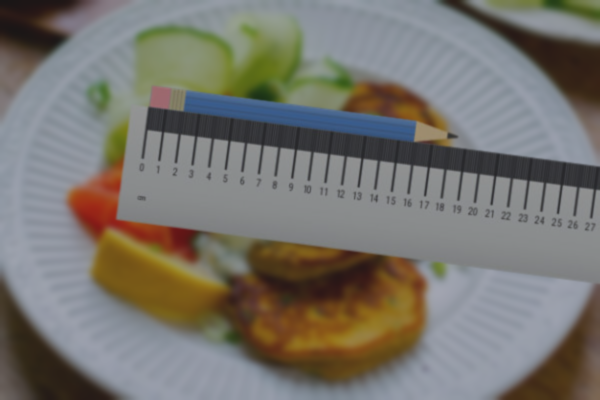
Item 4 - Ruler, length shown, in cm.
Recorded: 18.5 cm
